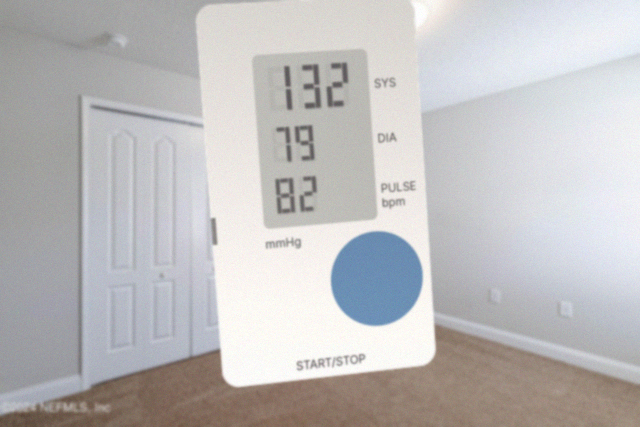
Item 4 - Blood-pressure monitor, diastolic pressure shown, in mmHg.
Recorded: 79 mmHg
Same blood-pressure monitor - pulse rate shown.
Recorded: 82 bpm
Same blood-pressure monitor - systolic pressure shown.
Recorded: 132 mmHg
